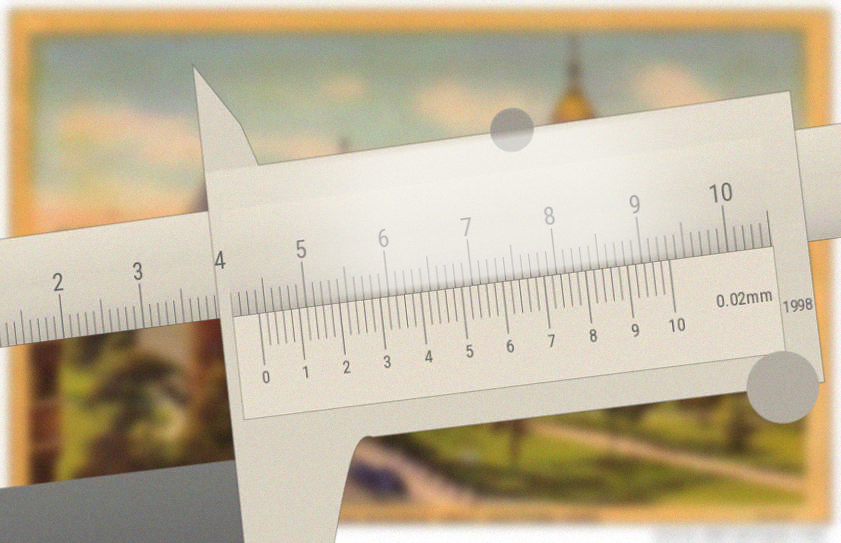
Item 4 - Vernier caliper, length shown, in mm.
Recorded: 44.2 mm
